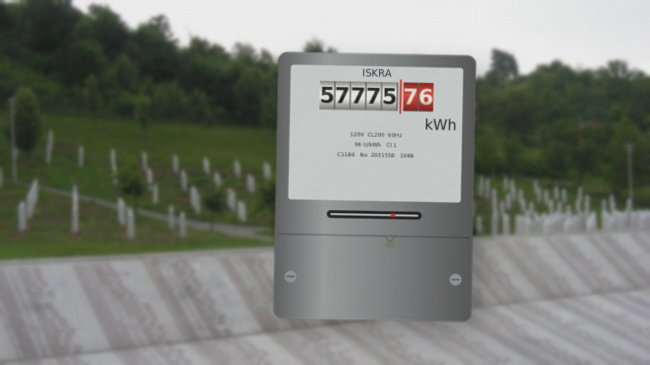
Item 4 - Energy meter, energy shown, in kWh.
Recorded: 57775.76 kWh
